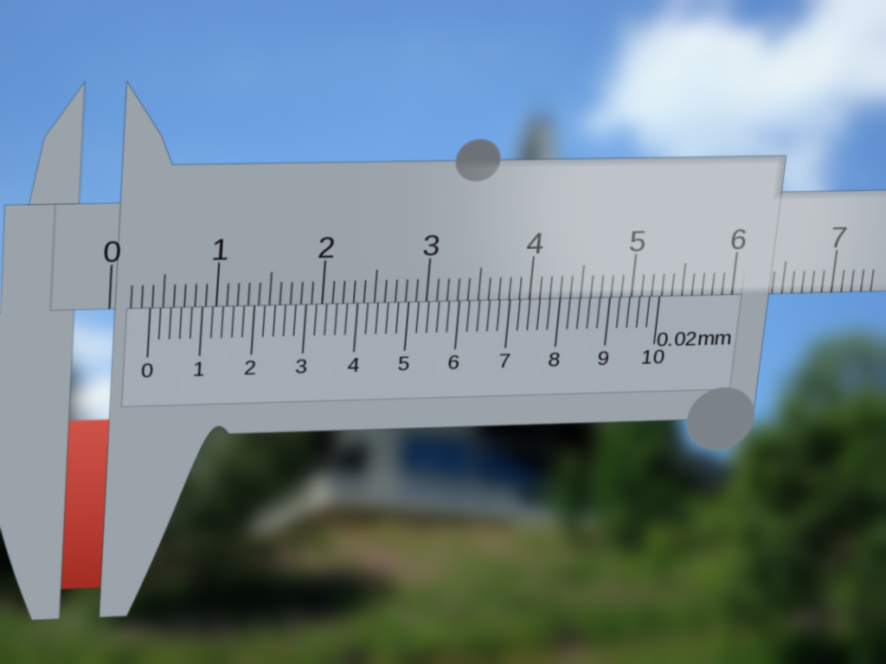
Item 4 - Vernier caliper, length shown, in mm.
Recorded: 3.8 mm
